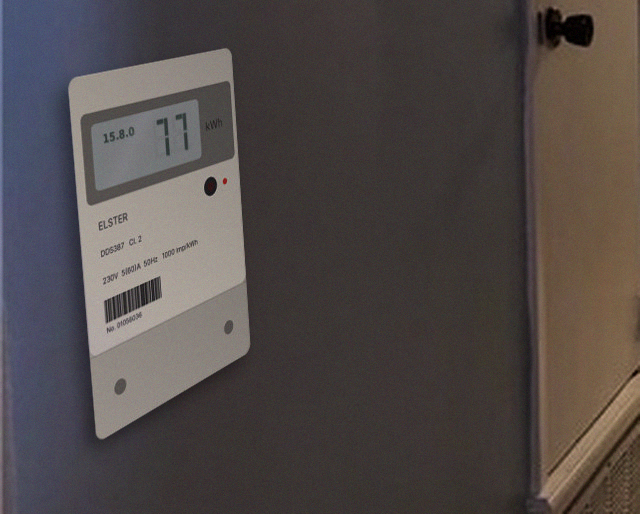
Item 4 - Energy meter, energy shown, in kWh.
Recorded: 77 kWh
